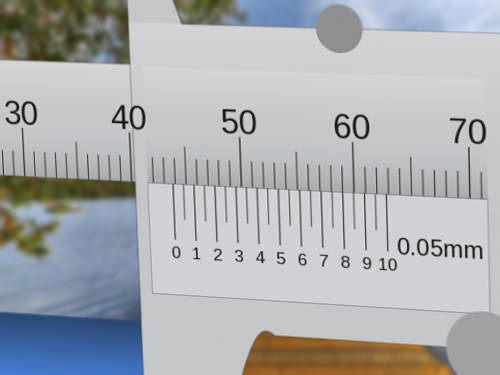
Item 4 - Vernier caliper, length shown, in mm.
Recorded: 43.8 mm
